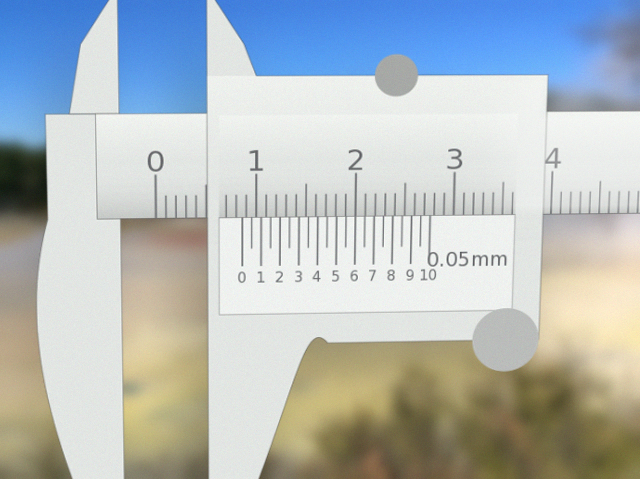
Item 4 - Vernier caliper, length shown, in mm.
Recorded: 8.6 mm
